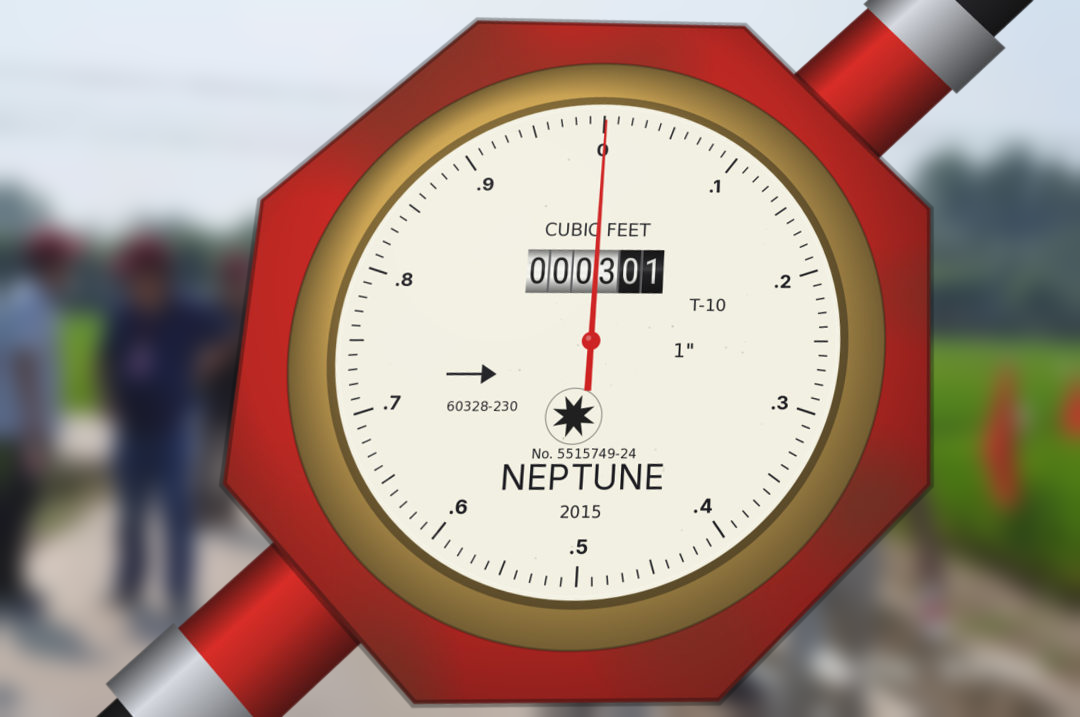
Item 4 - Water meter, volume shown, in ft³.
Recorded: 301.00 ft³
